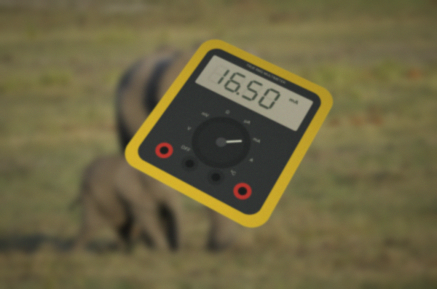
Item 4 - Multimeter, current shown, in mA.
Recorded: 16.50 mA
